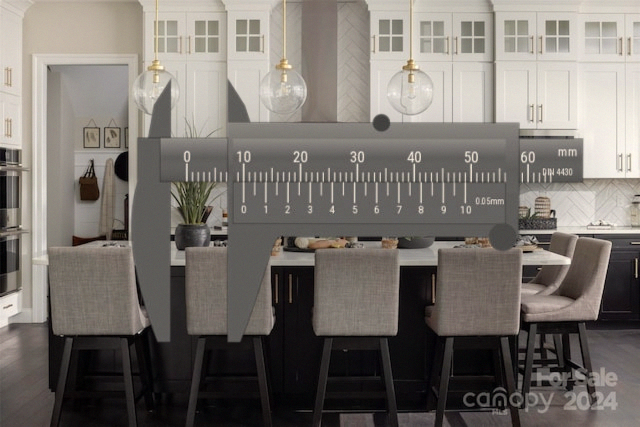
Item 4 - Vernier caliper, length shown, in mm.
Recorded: 10.0 mm
